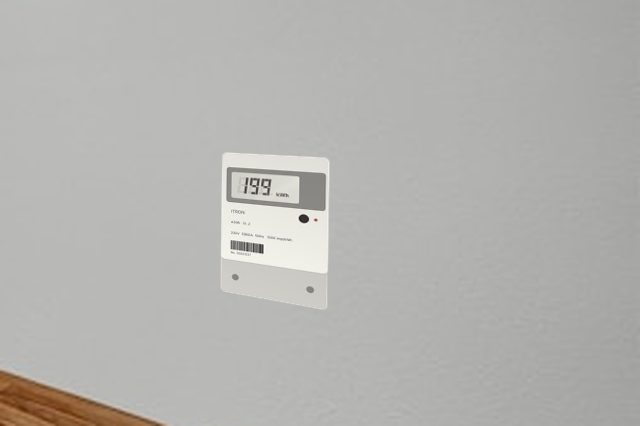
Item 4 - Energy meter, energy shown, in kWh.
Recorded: 199 kWh
